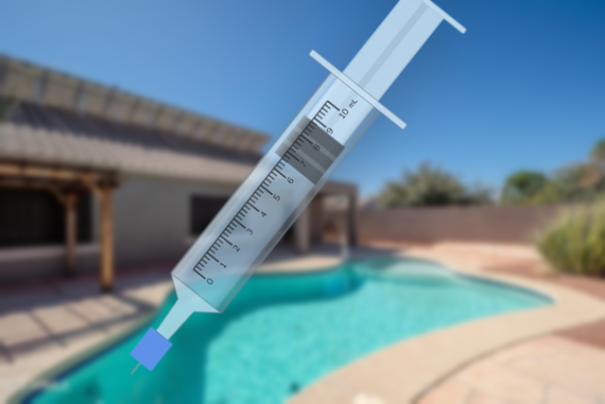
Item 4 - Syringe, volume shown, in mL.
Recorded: 6.6 mL
